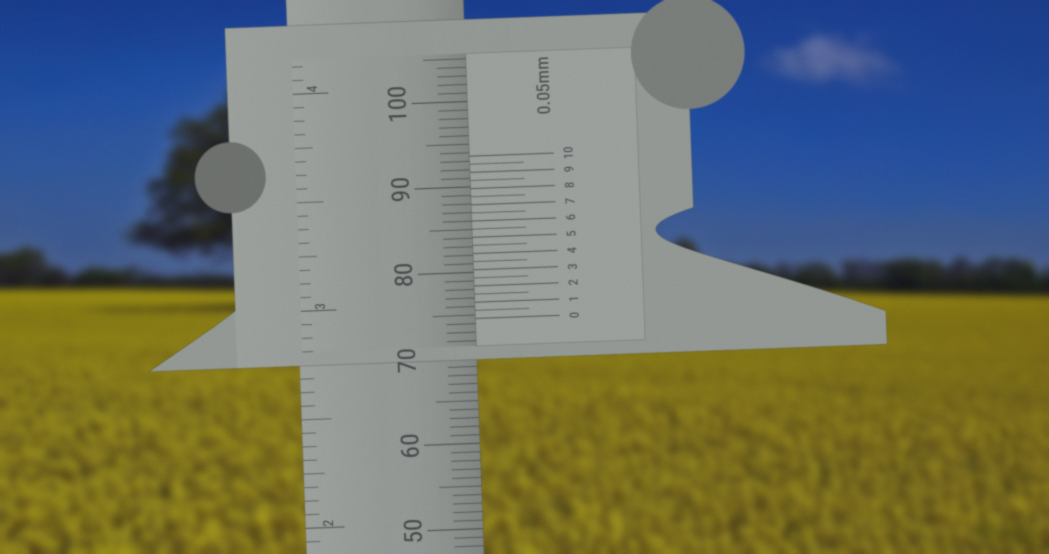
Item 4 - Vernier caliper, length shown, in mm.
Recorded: 74.6 mm
